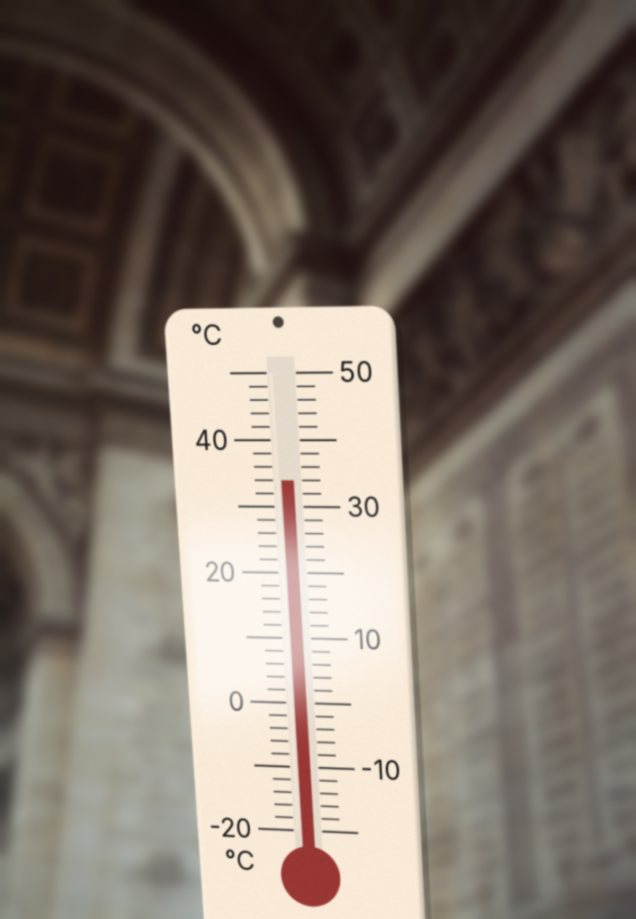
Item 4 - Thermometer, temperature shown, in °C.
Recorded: 34 °C
